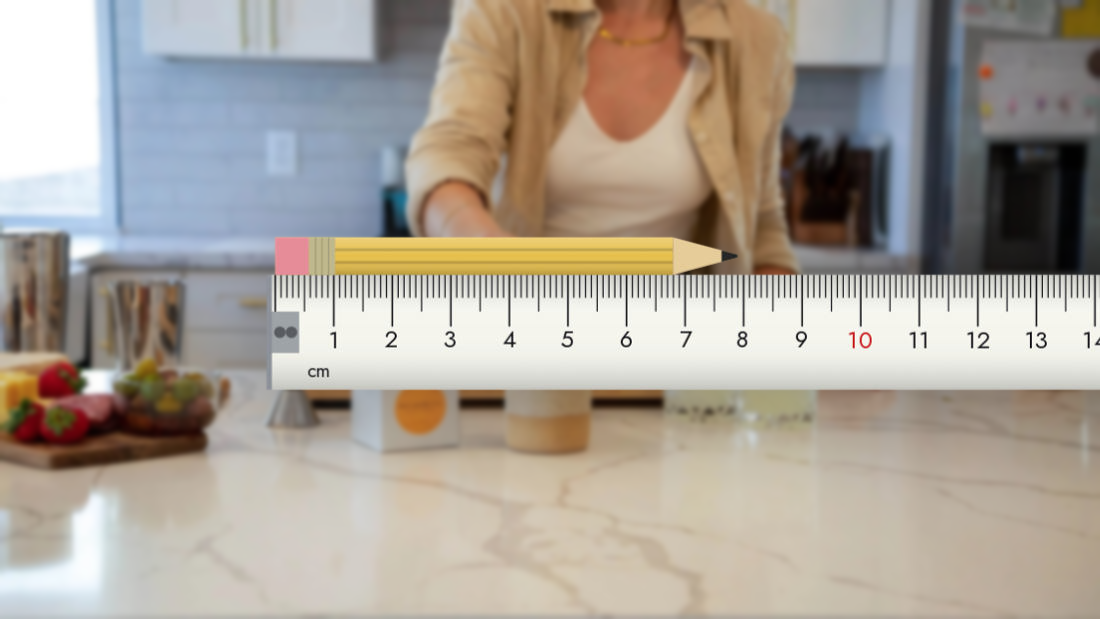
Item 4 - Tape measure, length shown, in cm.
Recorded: 7.9 cm
